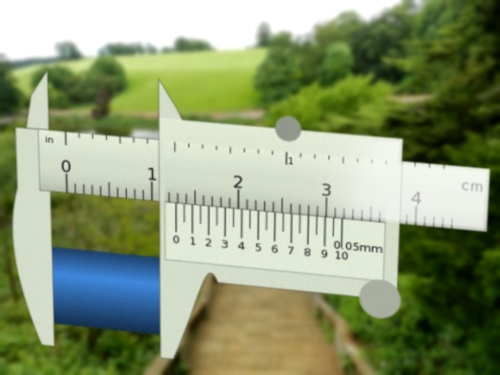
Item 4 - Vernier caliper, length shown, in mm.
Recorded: 12.8 mm
